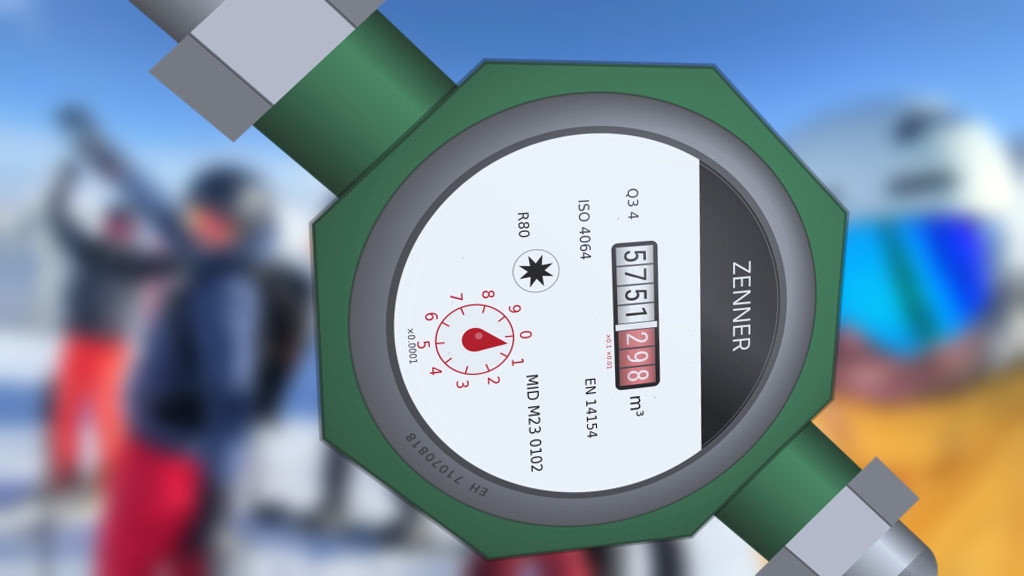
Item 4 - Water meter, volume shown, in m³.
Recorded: 5751.2980 m³
